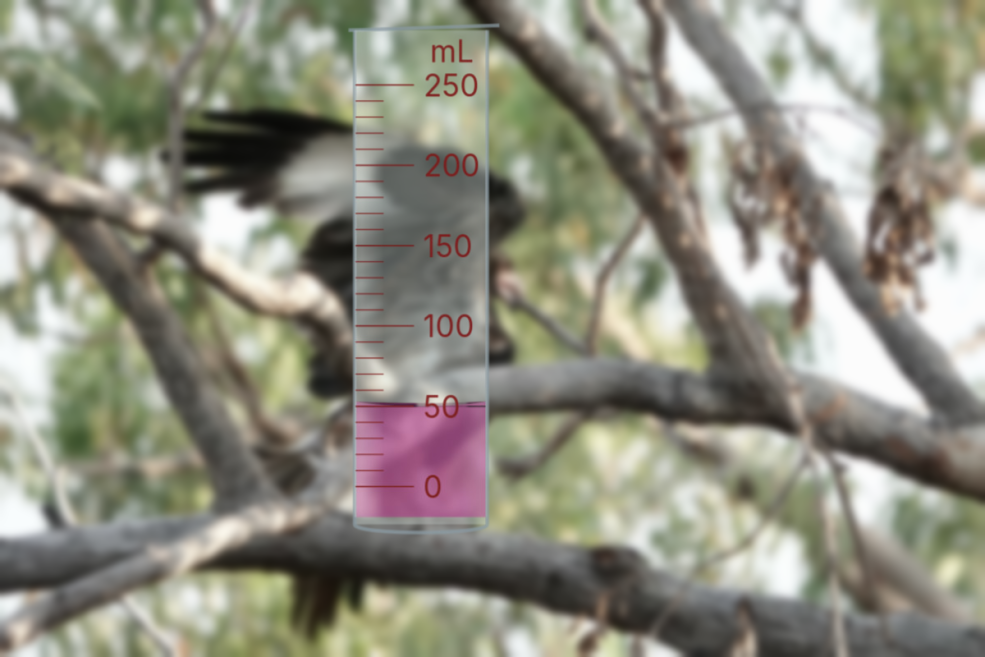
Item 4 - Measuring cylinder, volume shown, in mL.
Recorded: 50 mL
